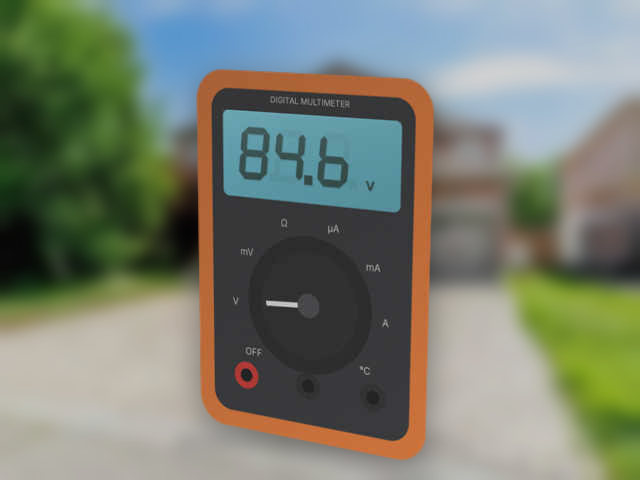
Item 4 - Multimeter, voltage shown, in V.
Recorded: 84.6 V
